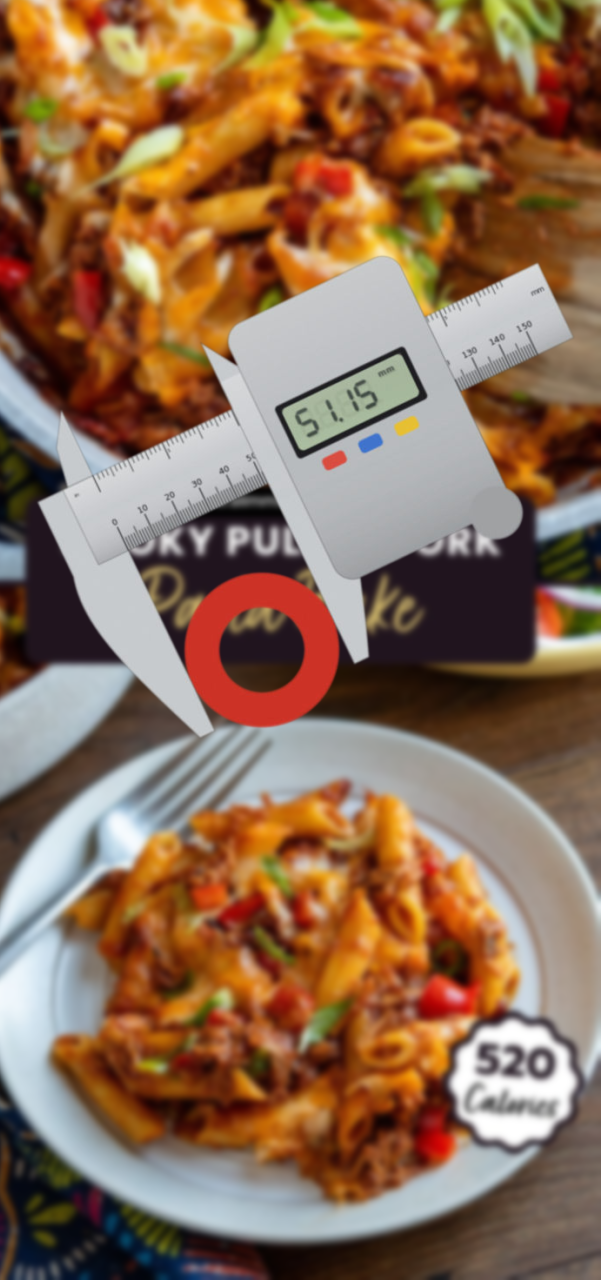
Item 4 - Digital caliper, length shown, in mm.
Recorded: 51.15 mm
